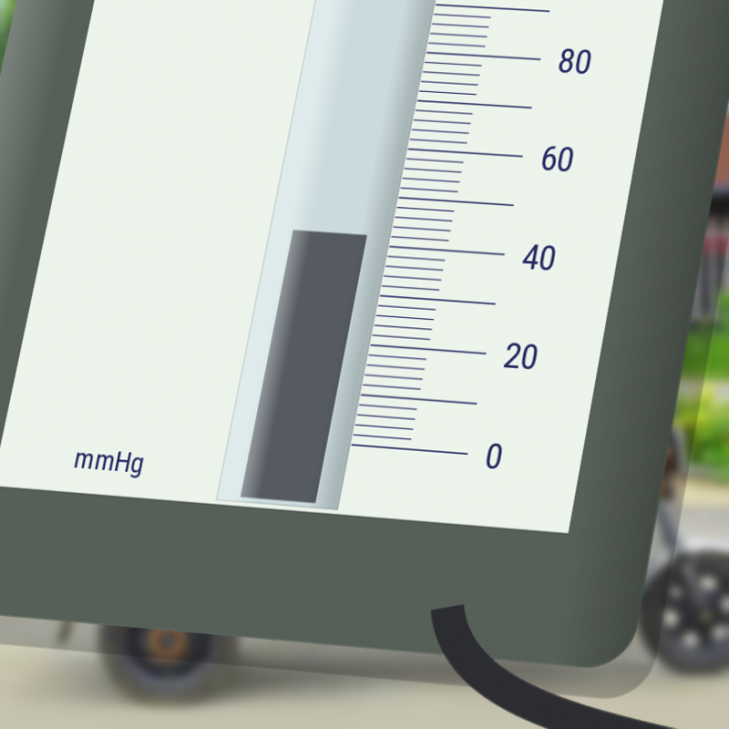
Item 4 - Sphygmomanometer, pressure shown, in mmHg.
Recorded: 42 mmHg
